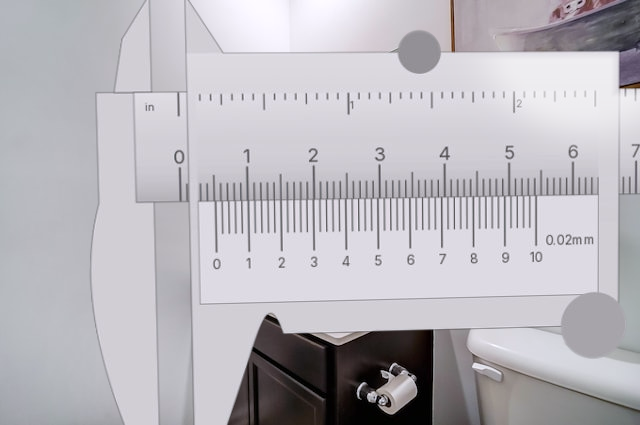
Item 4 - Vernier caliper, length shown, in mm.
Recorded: 5.2 mm
